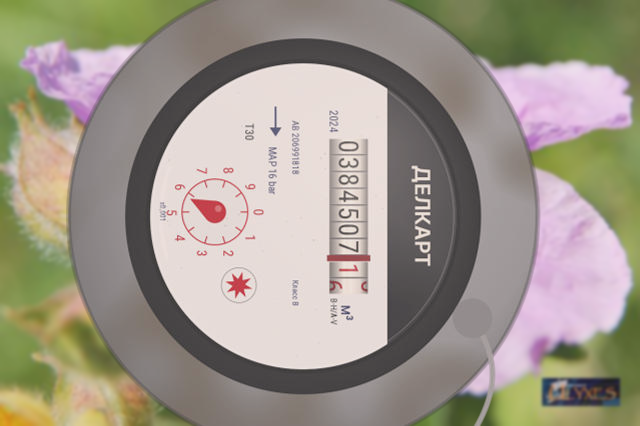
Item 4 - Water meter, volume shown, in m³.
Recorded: 384507.155 m³
